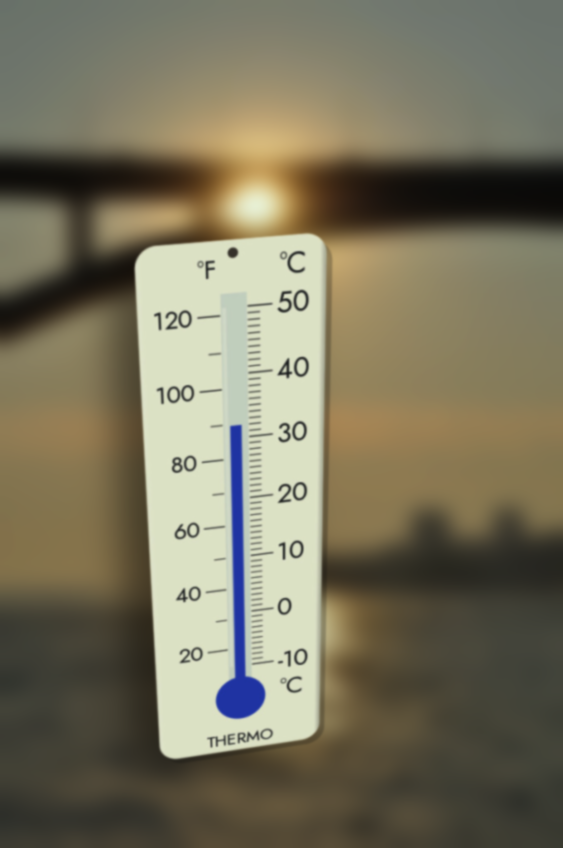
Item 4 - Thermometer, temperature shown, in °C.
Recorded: 32 °C
